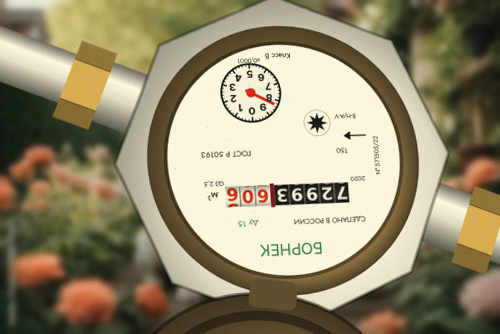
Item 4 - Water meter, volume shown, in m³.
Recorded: 72993.6058 m³
